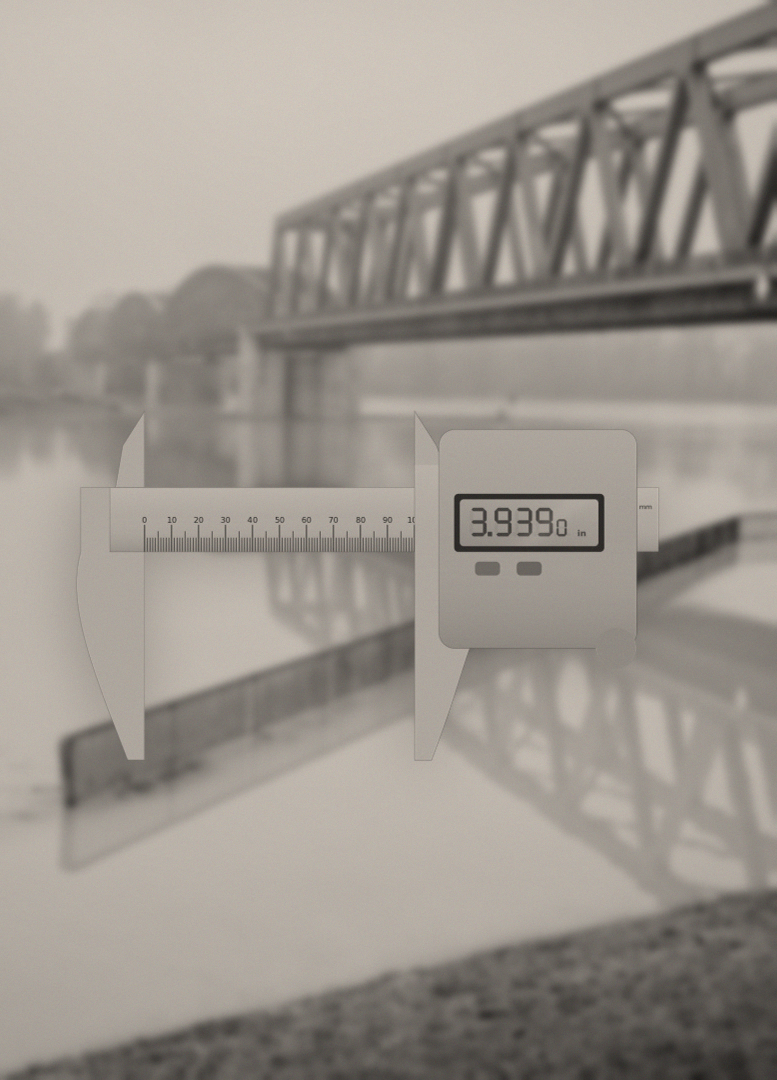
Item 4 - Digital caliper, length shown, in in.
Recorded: 3.9390 in
